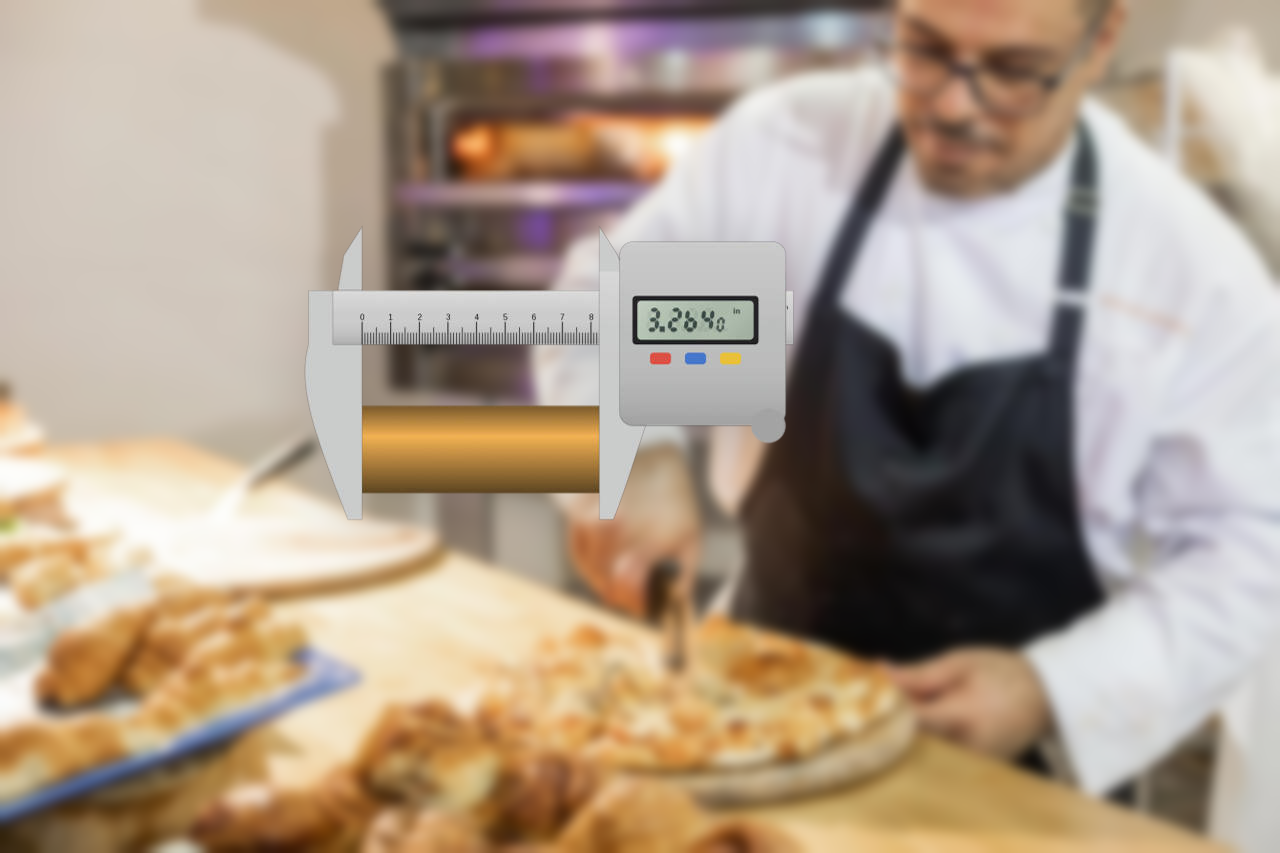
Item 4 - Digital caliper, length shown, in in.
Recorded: 3.2640 in
